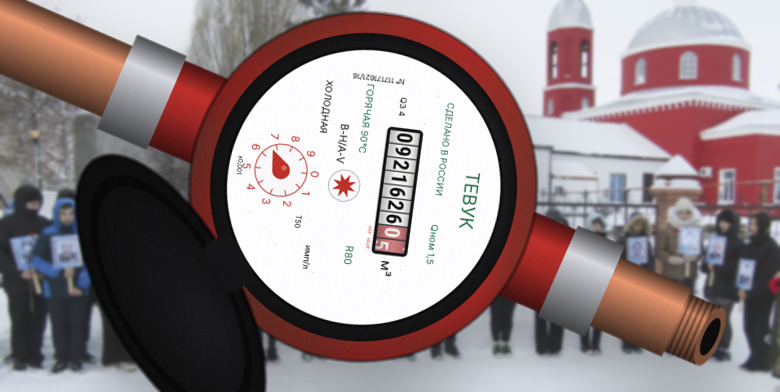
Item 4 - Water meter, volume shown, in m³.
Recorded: 921626.046 m³
